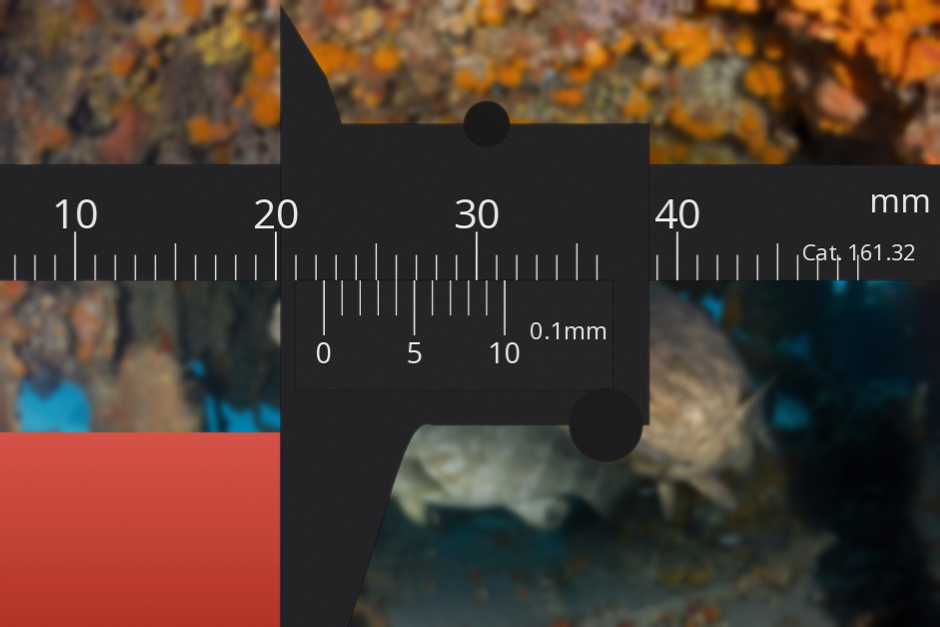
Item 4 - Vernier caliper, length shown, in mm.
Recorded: 22.4 mm
